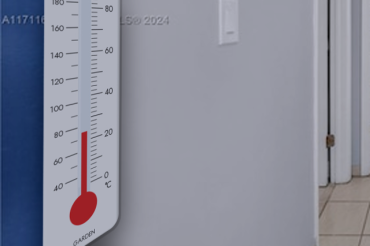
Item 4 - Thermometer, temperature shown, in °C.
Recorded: 24 °C
